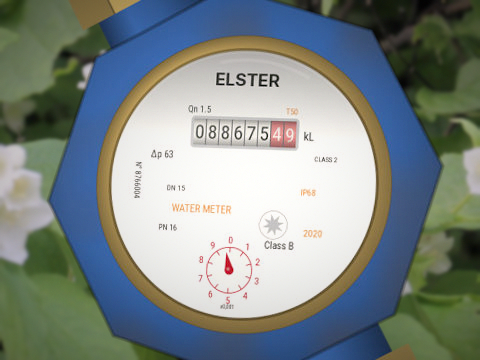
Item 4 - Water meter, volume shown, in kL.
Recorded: 88675.489 kL
